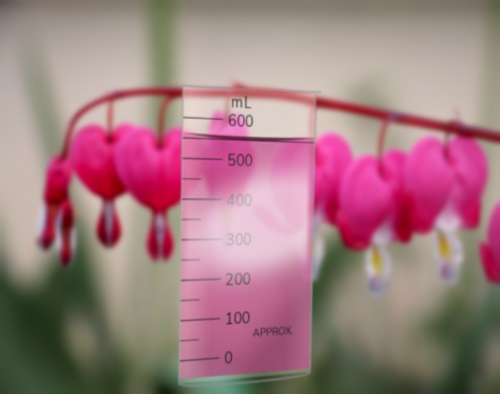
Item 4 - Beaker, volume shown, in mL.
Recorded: 550 mL
